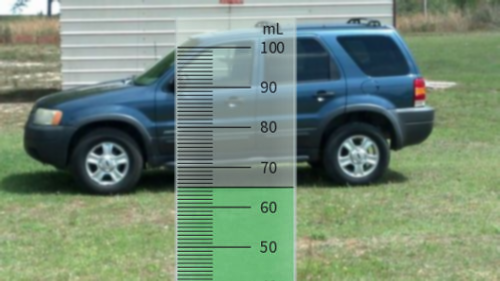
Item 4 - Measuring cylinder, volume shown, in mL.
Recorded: 65 mL
